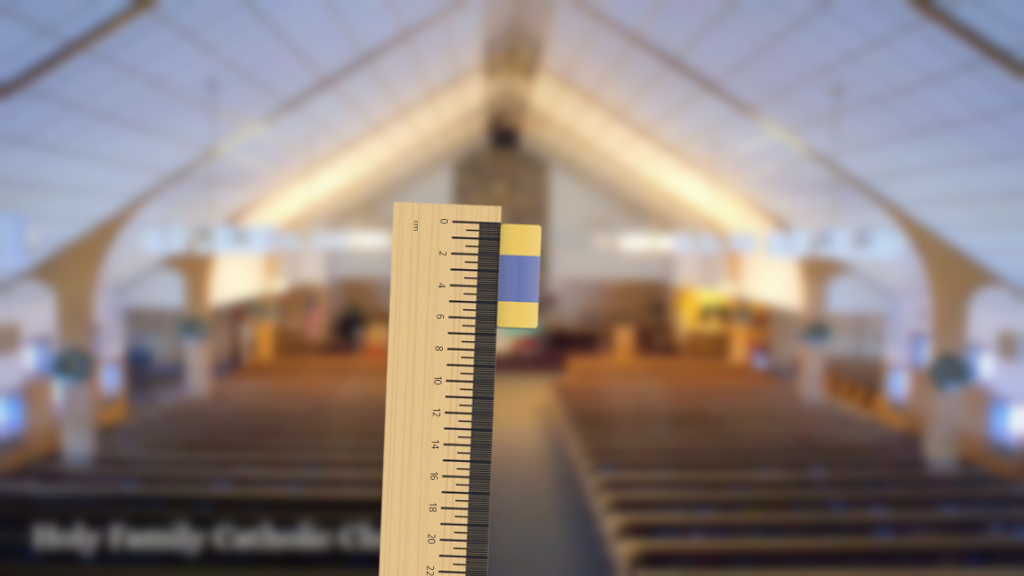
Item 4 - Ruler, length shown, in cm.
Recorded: 6.5 cm
